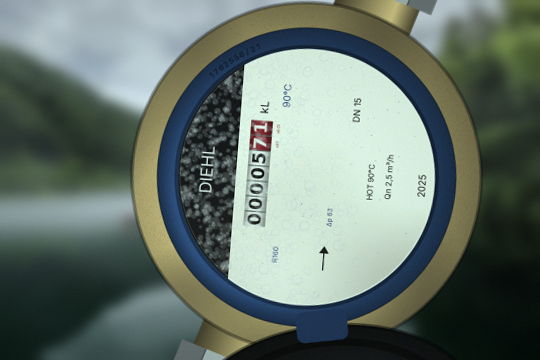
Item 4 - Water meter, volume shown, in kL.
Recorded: 5.71 kL
